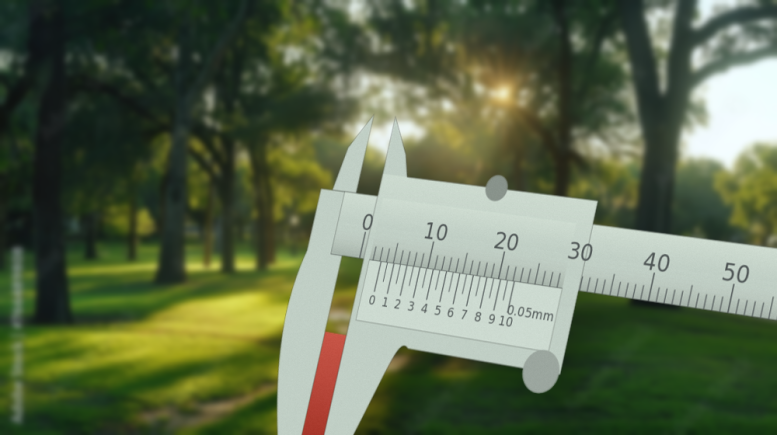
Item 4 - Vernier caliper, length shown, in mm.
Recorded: 3.2 mm
